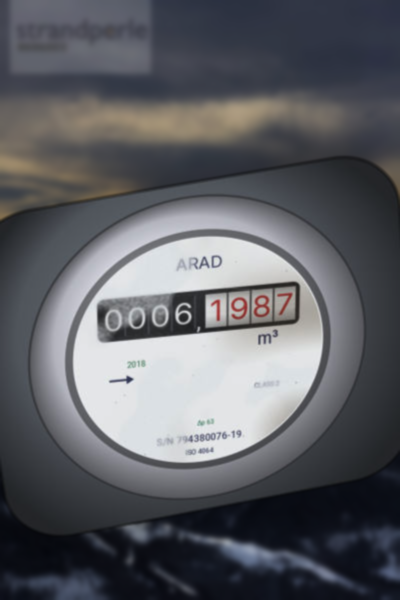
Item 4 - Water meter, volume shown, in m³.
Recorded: 6.1987 m³
